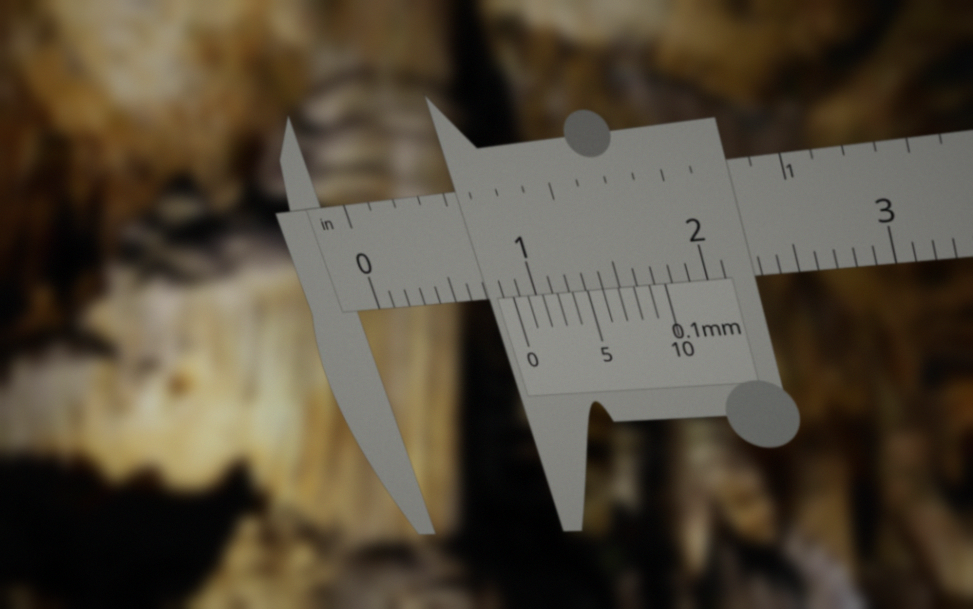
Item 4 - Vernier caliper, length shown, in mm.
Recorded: 8.6 mm
